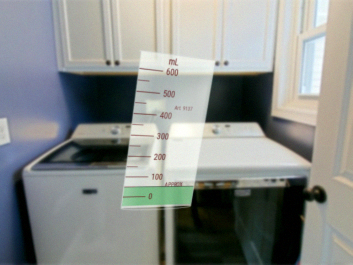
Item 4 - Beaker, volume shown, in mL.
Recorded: 50 mL
